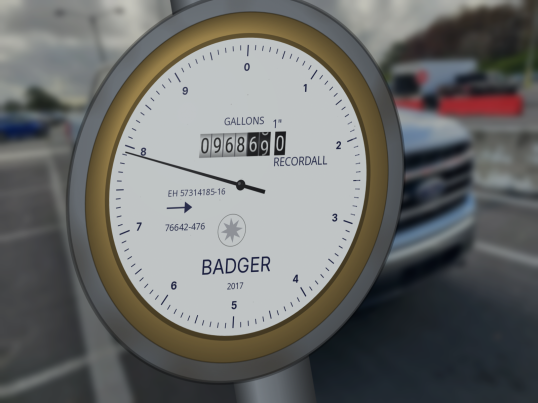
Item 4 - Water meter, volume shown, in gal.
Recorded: 968687.9 gal
